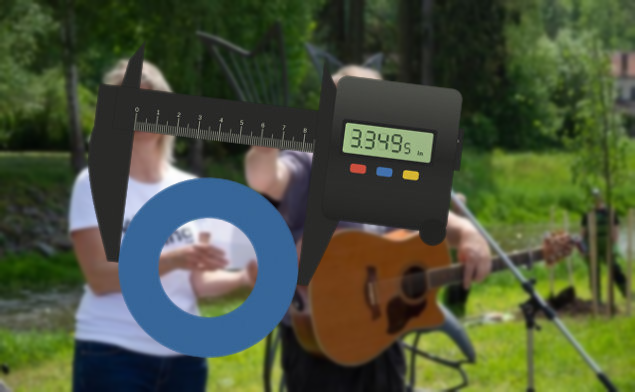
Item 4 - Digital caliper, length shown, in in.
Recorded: 3.3495 in
